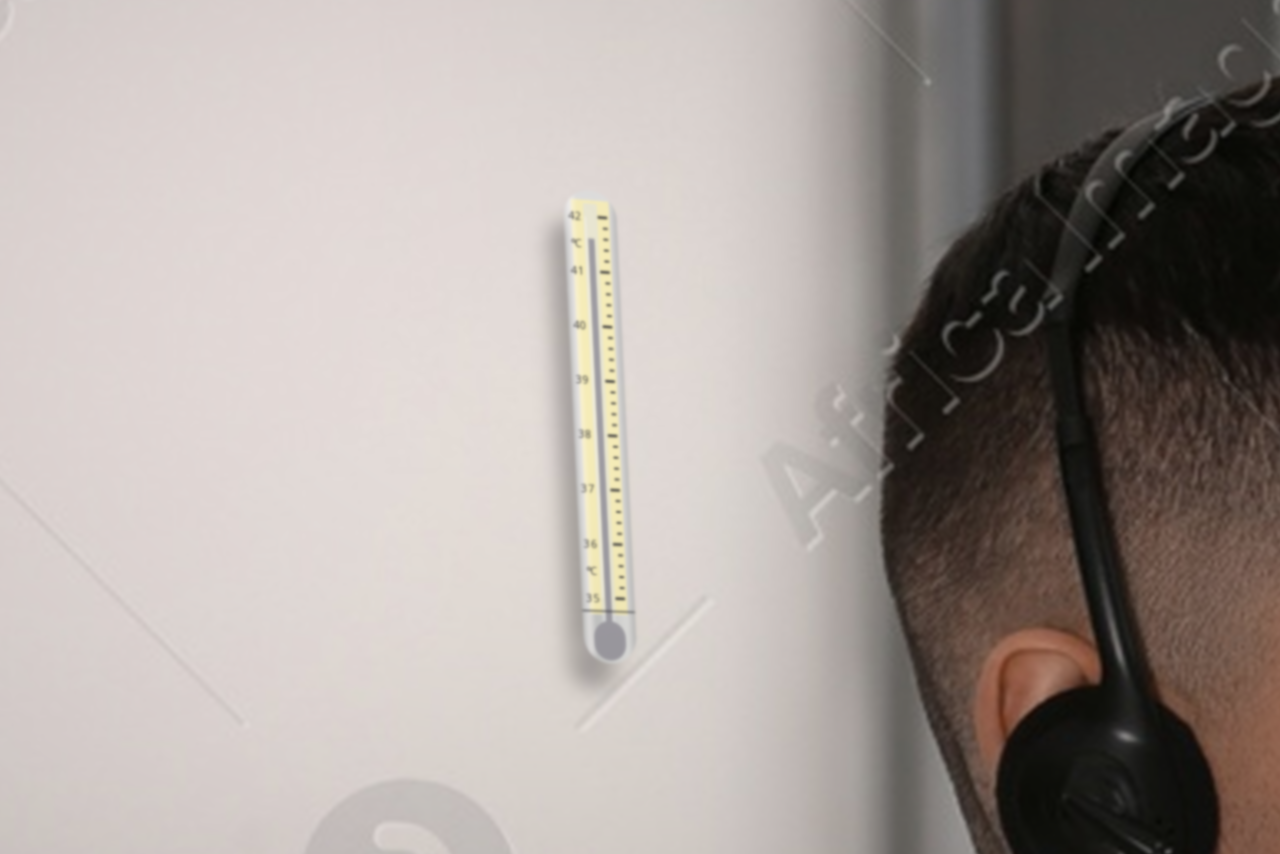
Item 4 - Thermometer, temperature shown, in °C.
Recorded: 41.6 °C
